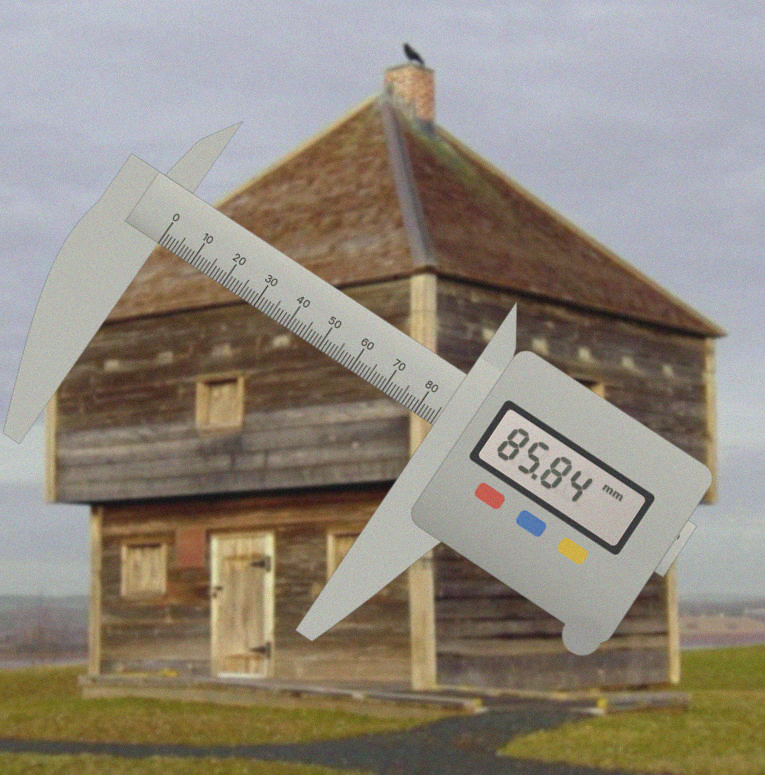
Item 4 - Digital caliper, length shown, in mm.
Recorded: 85.84 mm
